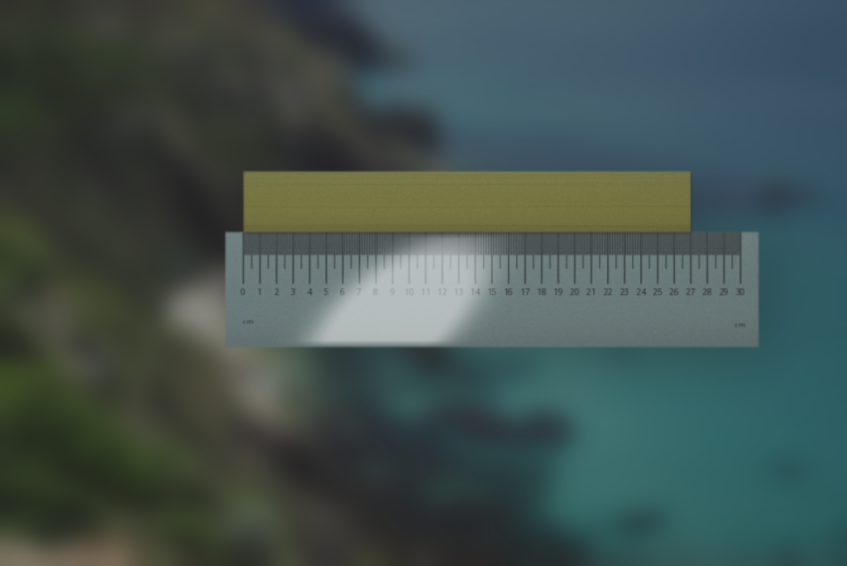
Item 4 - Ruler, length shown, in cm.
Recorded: 27 cm
